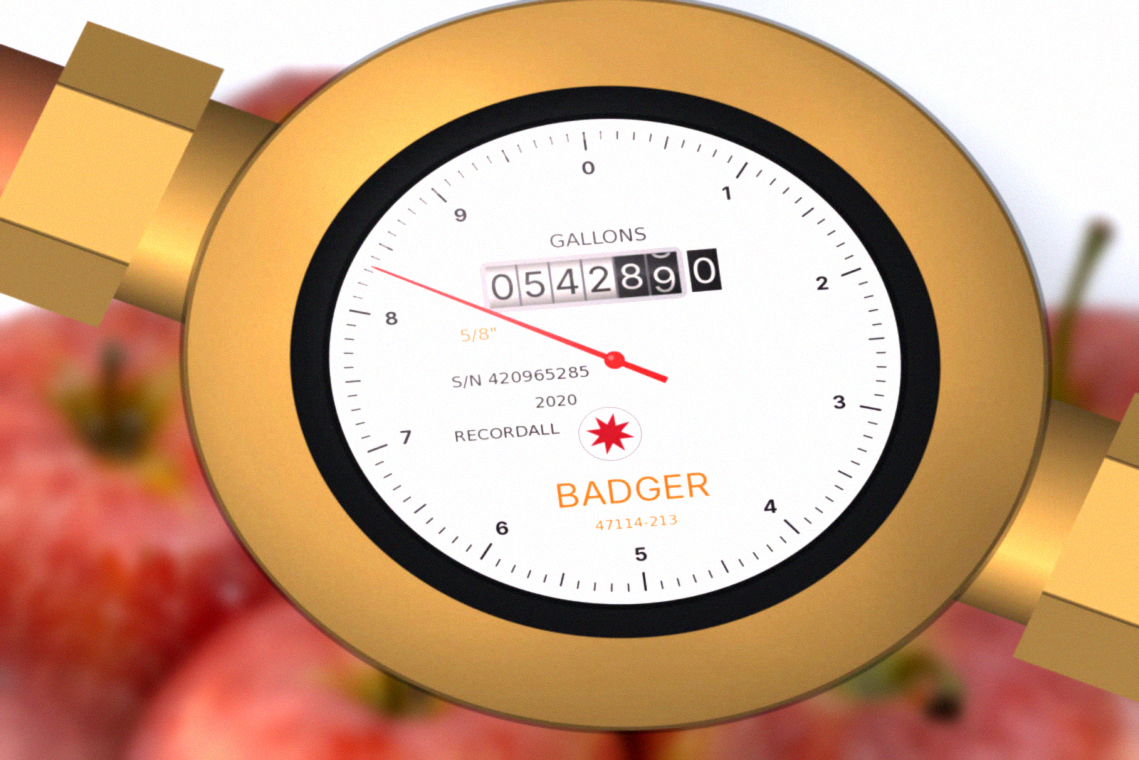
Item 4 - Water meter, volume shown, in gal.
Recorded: 542888.3 gal
